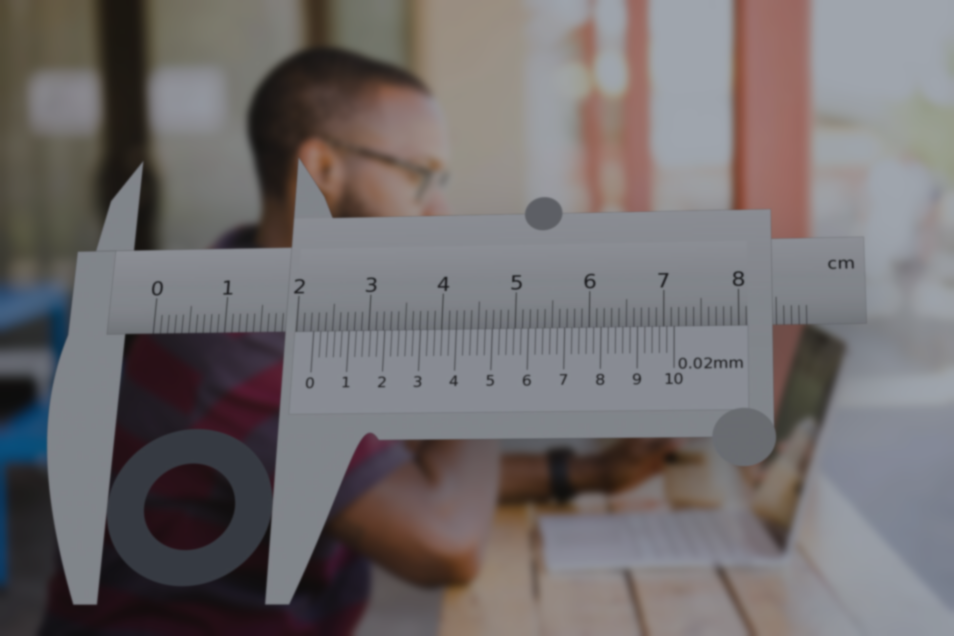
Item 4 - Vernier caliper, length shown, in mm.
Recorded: 22.4 mm
